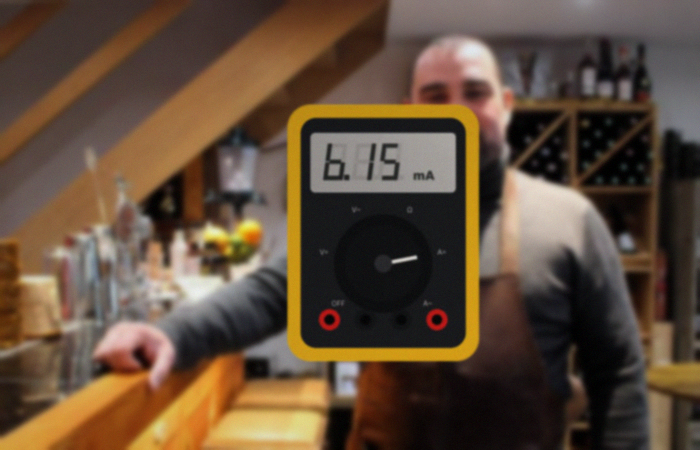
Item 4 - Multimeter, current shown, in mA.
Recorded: 6.15 mA
